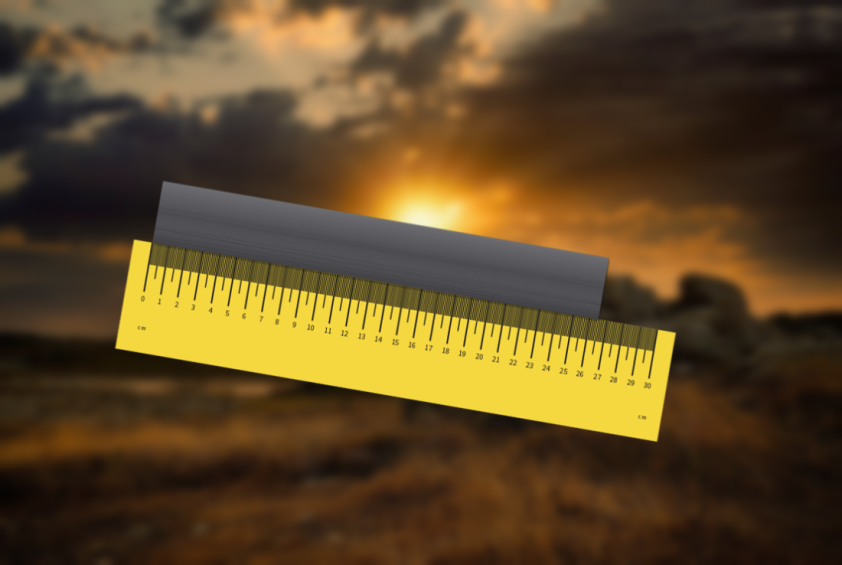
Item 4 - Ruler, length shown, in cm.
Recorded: 26.5 cm
